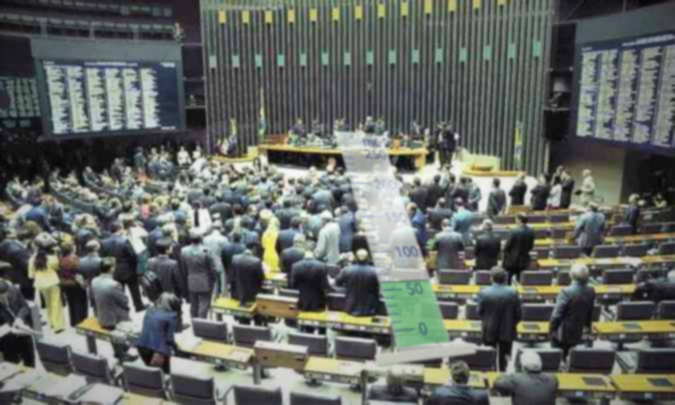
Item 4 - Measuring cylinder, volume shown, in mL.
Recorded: 60 mL
